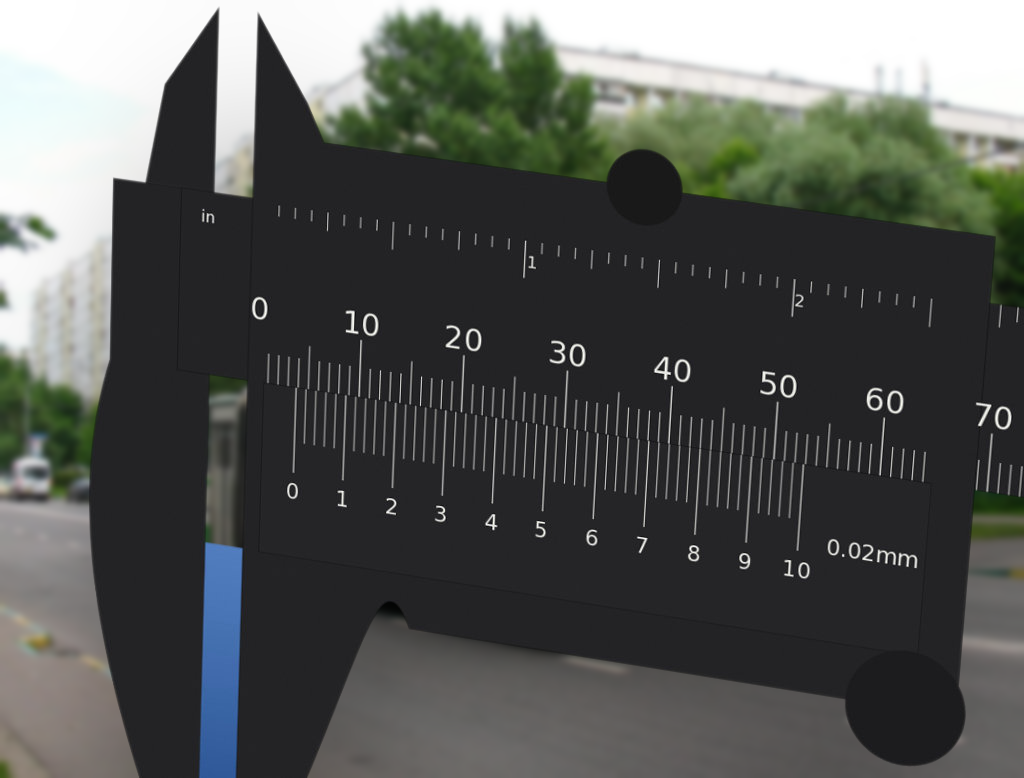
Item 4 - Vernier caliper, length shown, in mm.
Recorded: 3.8 mm
